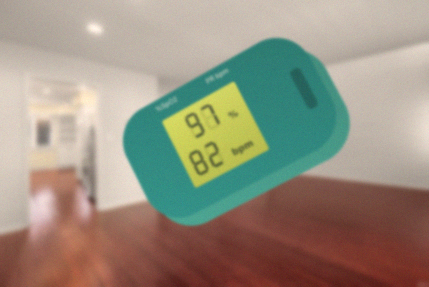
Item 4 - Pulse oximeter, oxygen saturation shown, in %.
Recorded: 97 %
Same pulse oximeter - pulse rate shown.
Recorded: 82 bpm
